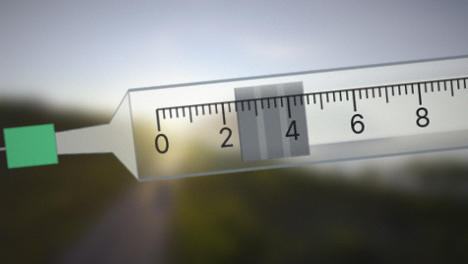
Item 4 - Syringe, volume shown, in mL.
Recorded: 2.4 mL
